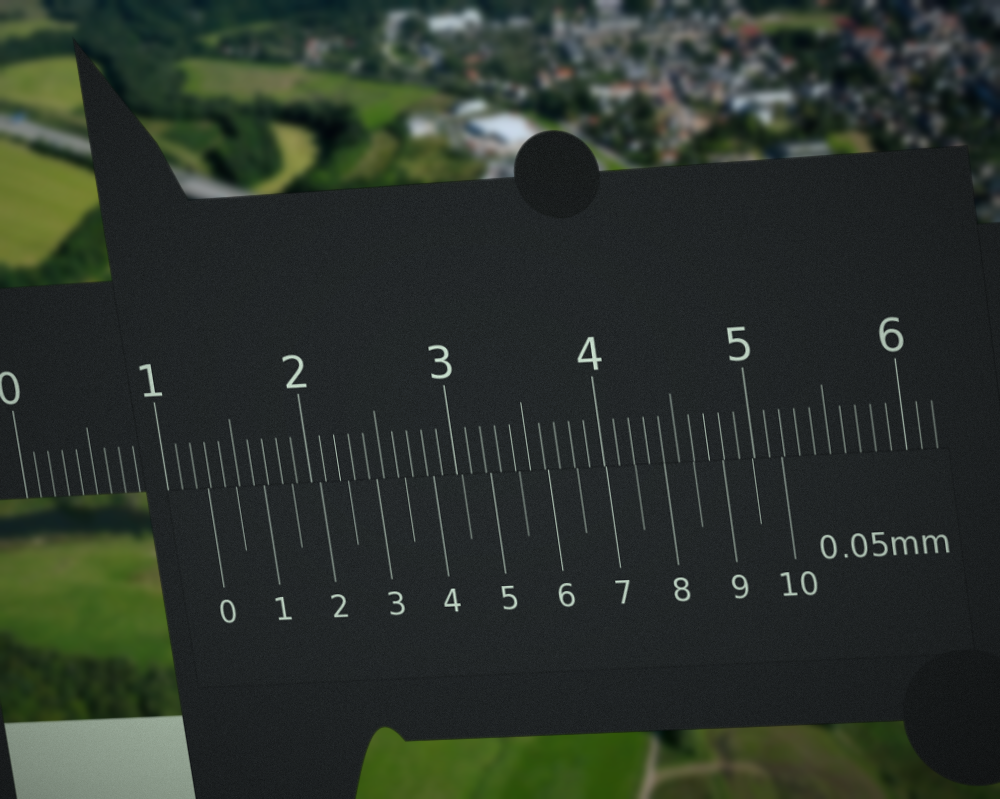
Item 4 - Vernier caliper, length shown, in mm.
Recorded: 12.8 mm
